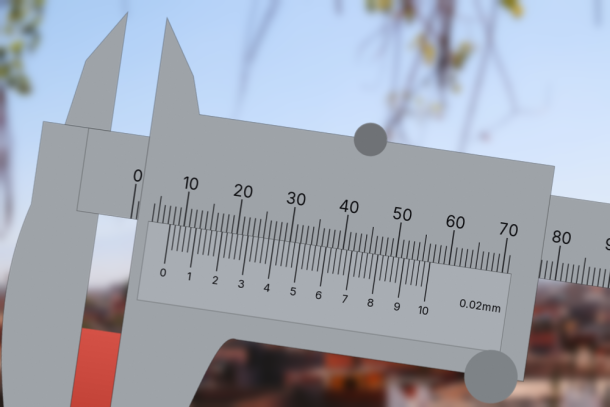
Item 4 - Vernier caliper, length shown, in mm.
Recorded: 7.4 mm
